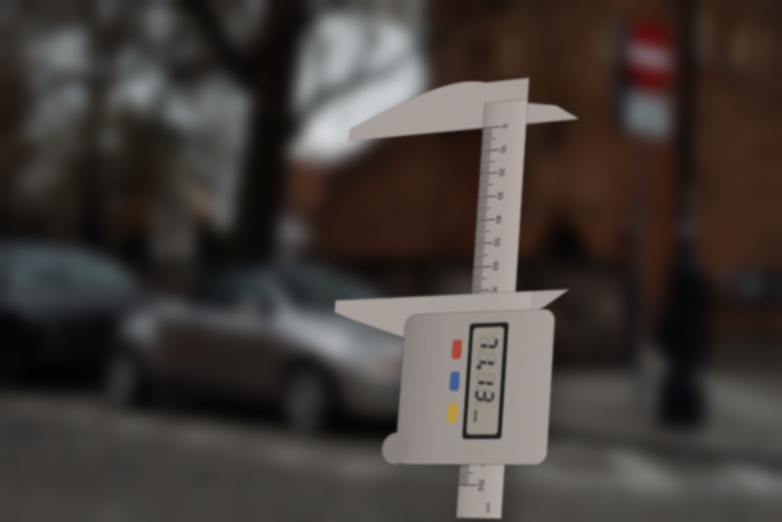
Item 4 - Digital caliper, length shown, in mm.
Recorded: 71.13 mm
